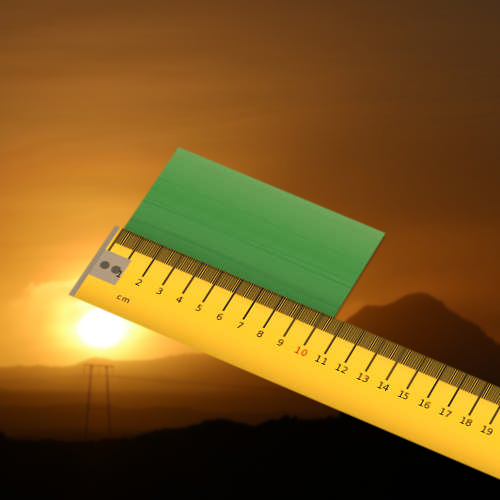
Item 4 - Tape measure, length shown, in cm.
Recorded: 10.5 cm
